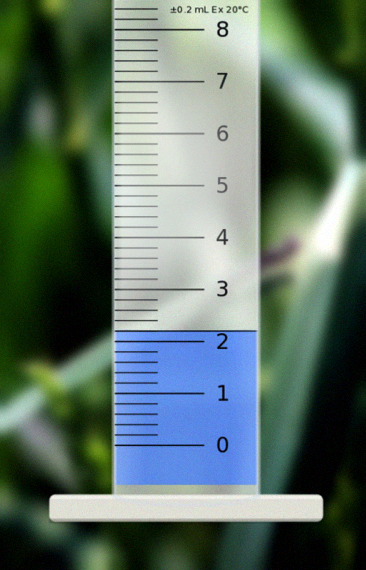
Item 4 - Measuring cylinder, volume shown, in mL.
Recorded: 2.2 mL
